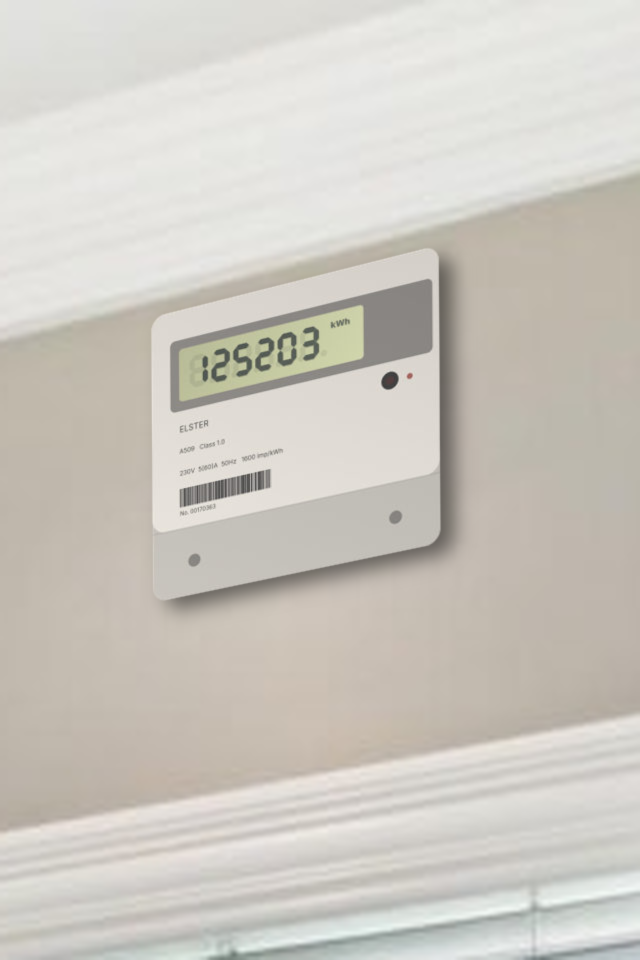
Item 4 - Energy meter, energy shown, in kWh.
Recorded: 125203 kWh
